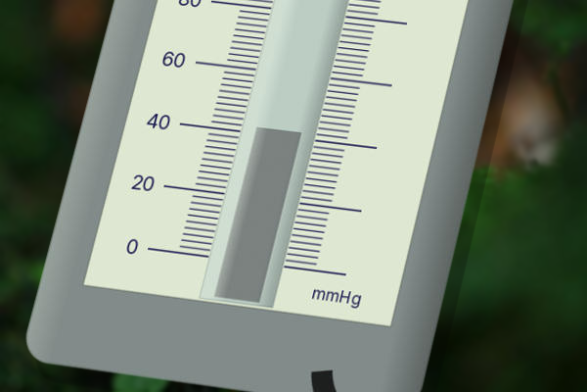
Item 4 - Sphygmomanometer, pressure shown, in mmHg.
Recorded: 42 mmHg
